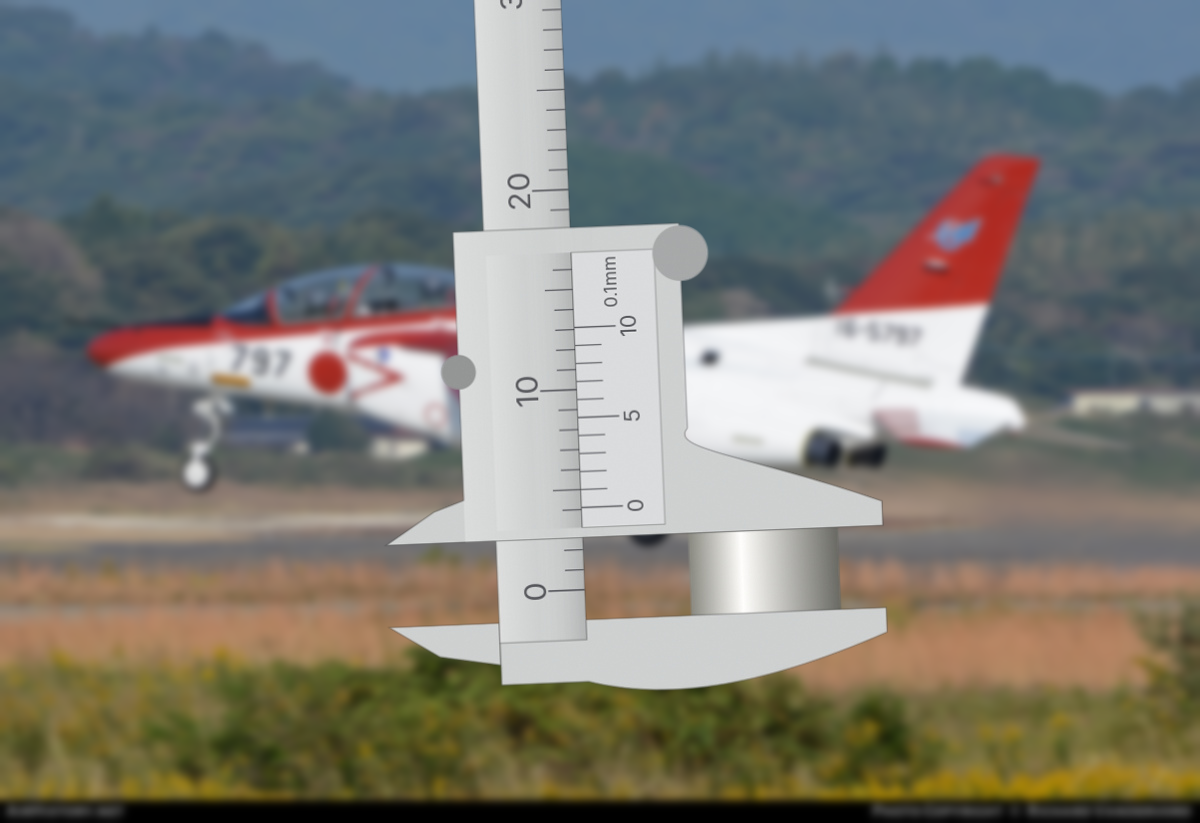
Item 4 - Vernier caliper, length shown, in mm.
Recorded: 4.1 mm
